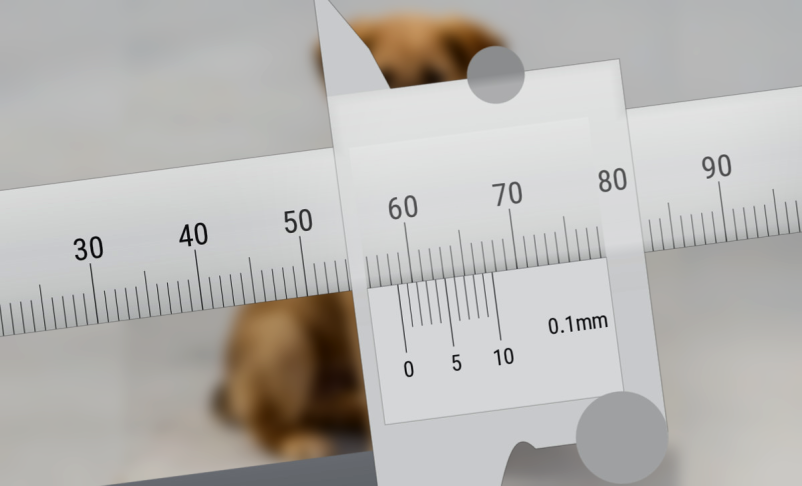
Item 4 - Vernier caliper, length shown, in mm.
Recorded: 58.6 mm
